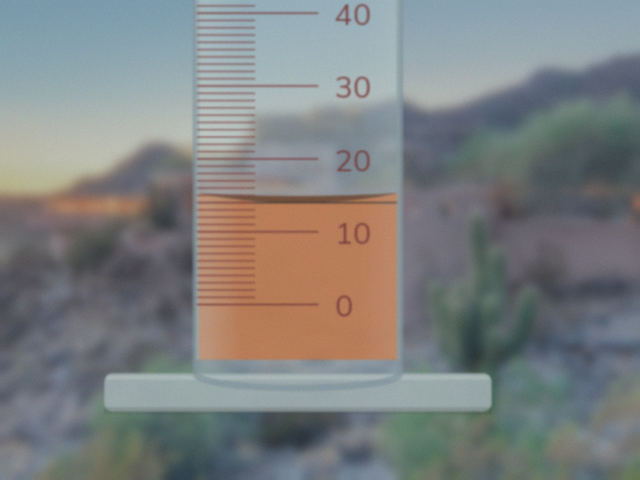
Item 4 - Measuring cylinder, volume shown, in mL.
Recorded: 14 mL
